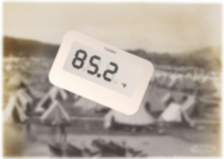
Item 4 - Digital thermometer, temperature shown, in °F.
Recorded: 85.2 °F
